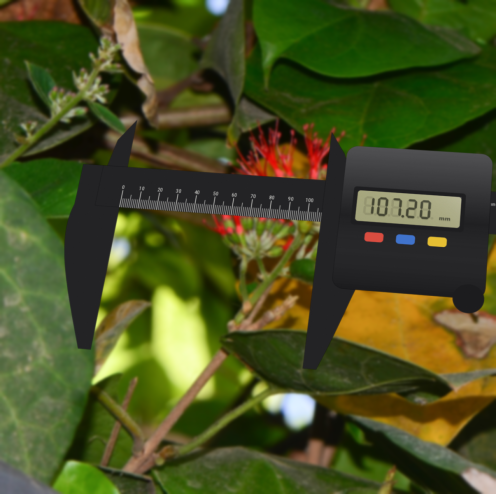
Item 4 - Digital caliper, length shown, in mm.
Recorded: 107.20 mm
